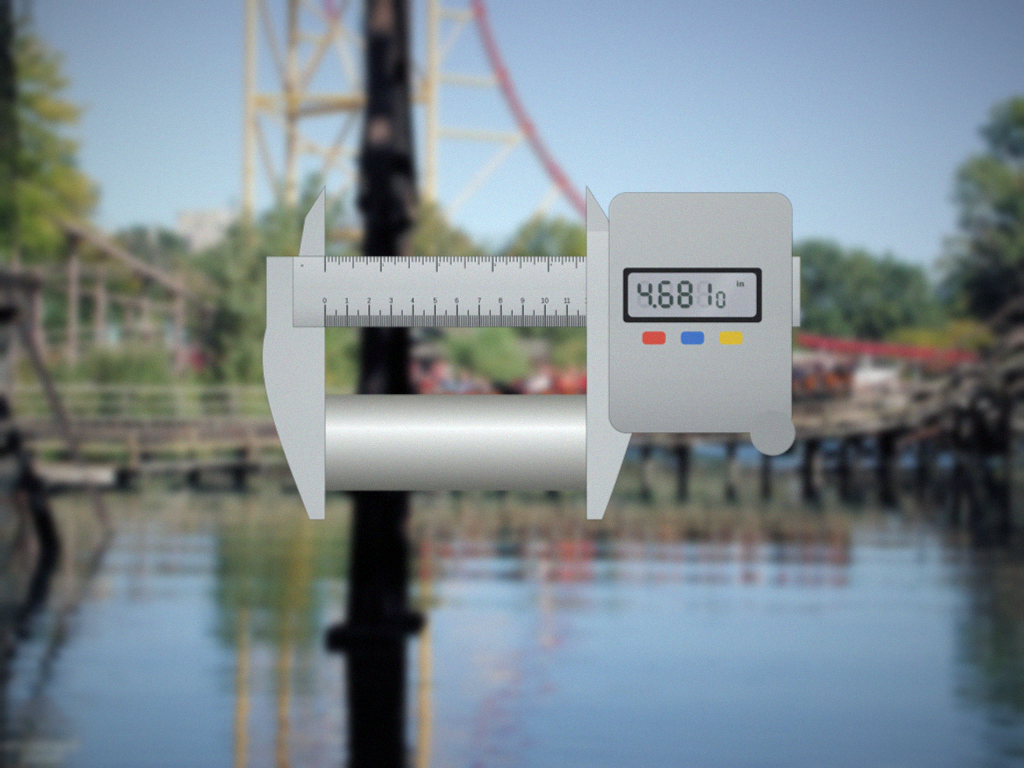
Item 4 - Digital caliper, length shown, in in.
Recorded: 4.6810 in
